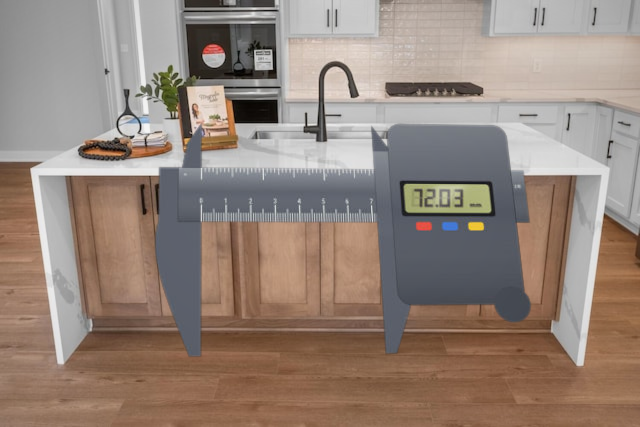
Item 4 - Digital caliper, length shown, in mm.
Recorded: 72.03 mm
